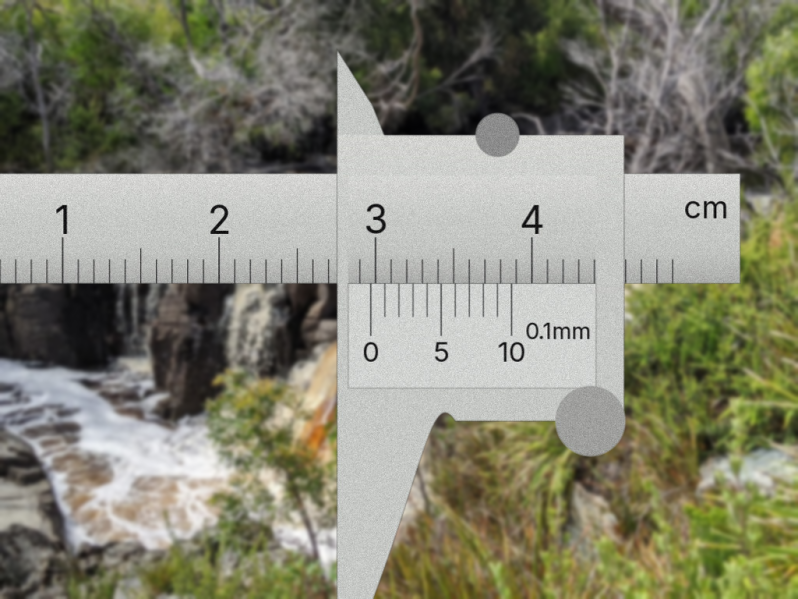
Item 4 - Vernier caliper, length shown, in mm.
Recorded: 29.7 mm
